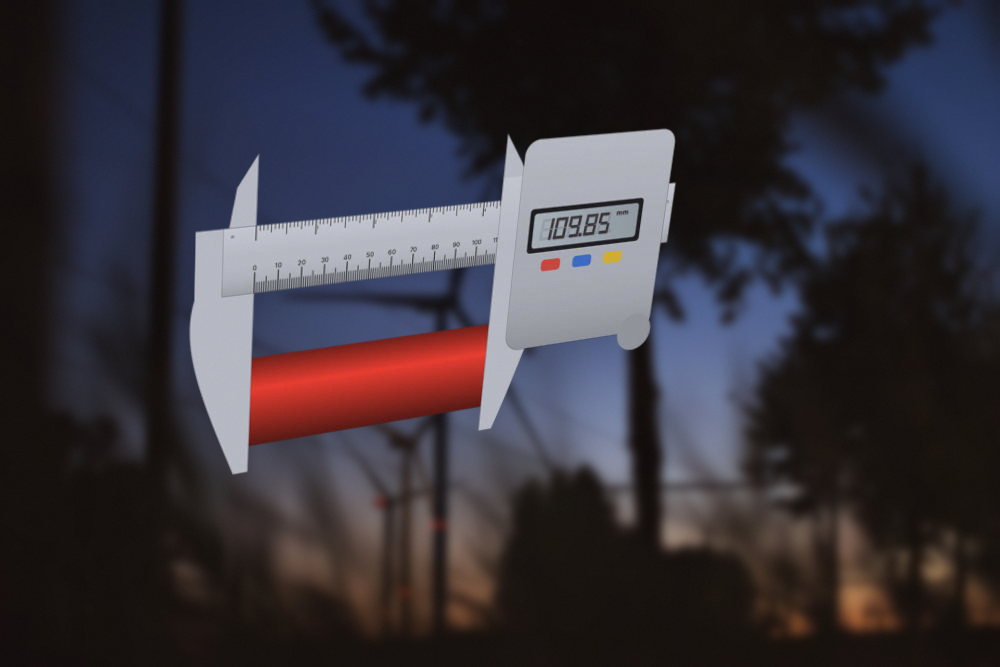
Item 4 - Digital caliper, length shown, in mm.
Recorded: 109.85 mm
